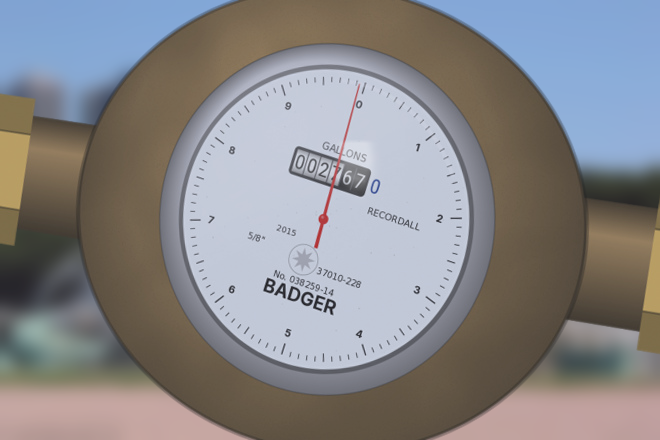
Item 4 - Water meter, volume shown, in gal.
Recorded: 27669.9 gal
